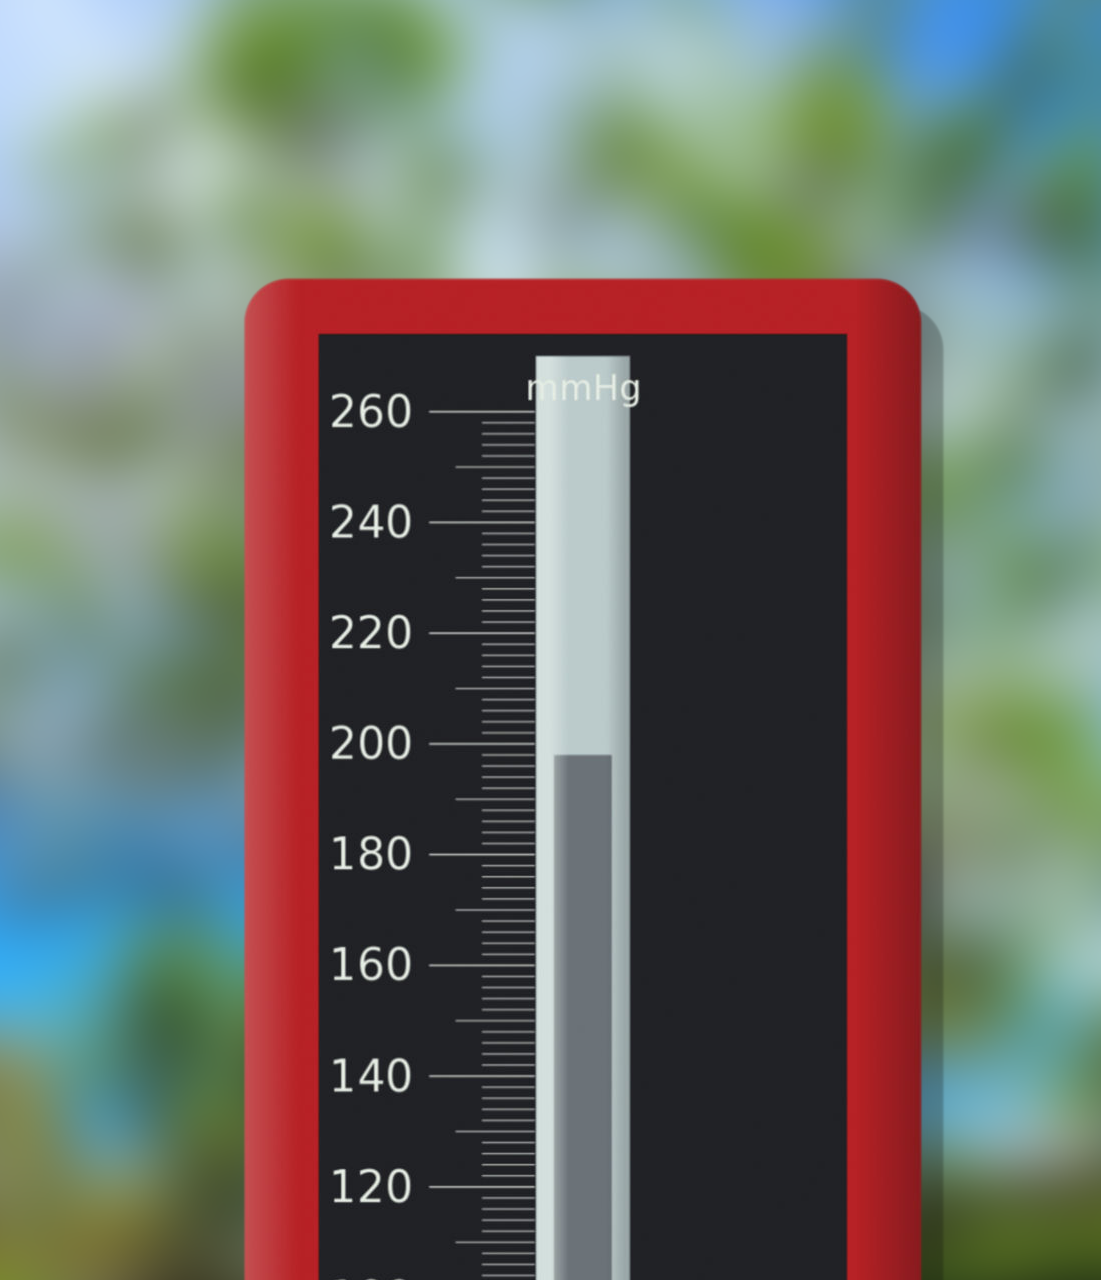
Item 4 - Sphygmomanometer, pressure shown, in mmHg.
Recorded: 198 mmHg
